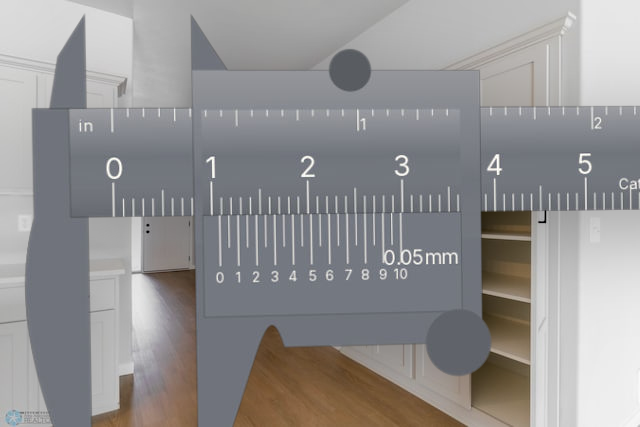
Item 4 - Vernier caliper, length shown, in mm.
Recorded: 10.8 mm
